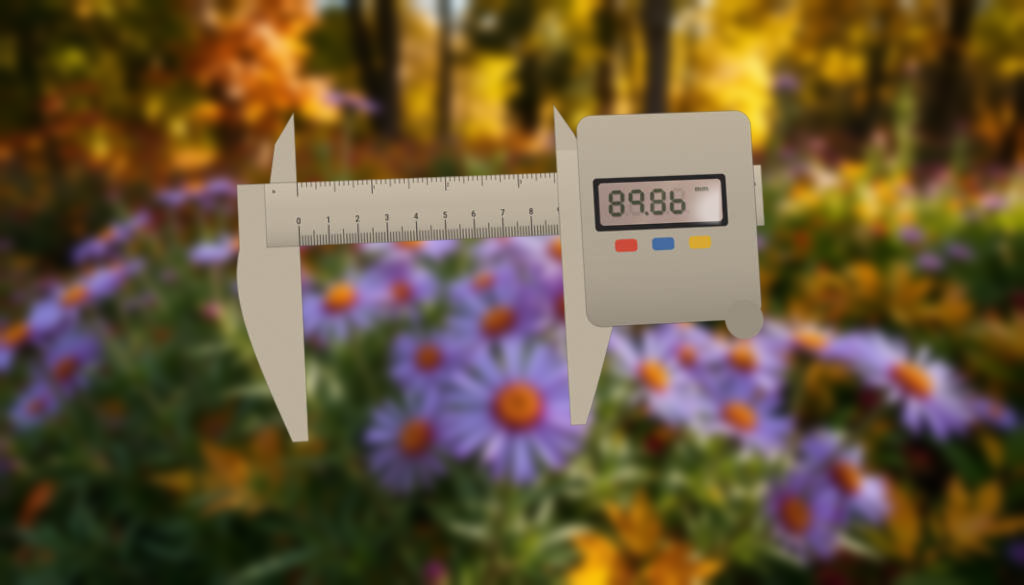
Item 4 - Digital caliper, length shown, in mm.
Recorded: 89.86 mm
